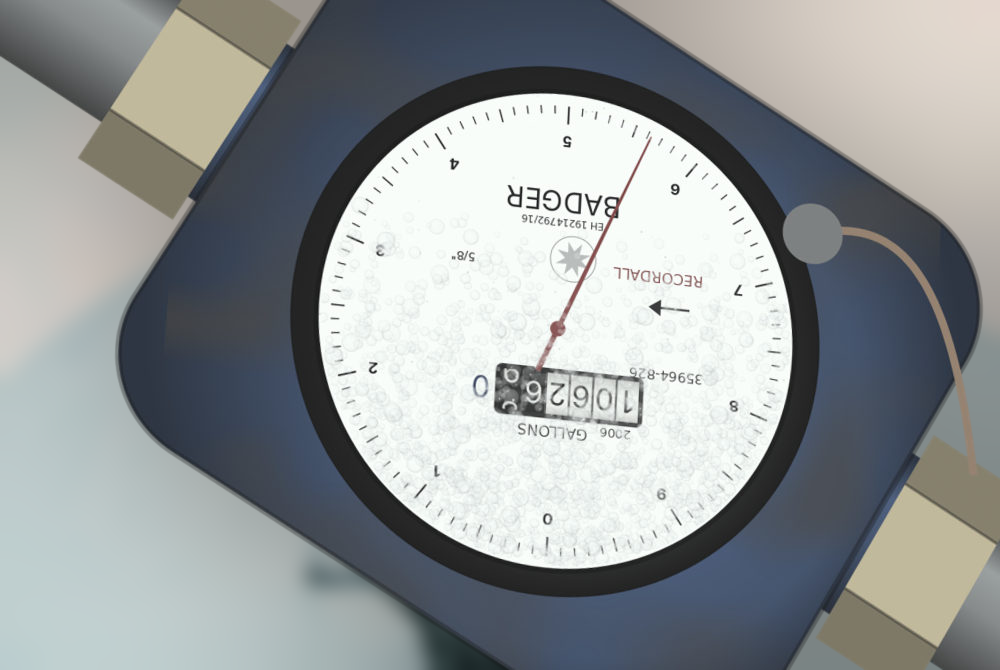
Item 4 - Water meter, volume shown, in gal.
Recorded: 1062685.6 gal
